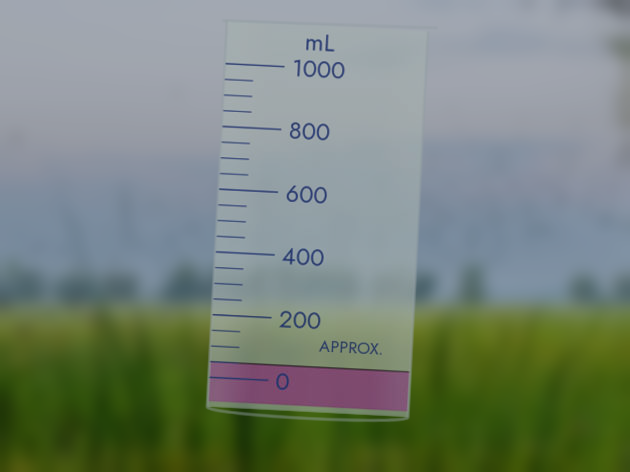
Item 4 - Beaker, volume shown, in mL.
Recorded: 50 mL
